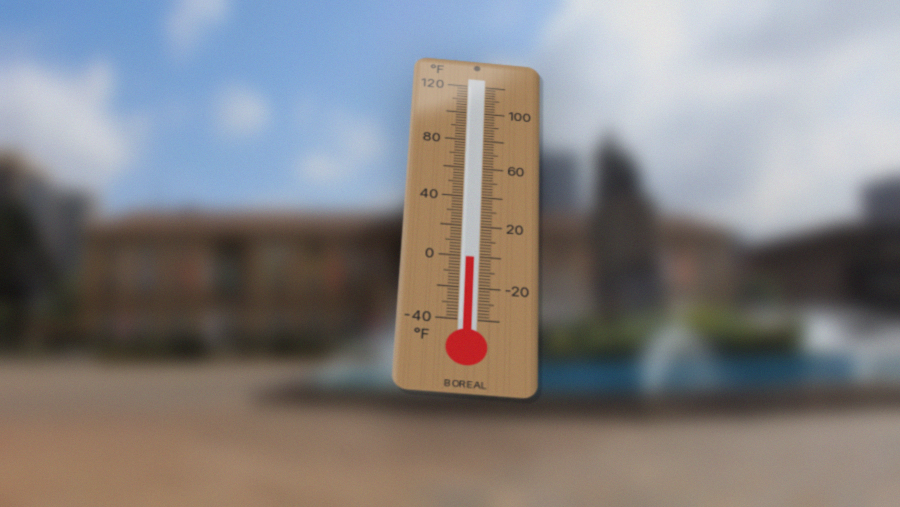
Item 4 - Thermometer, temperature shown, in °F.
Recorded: 0 °F
